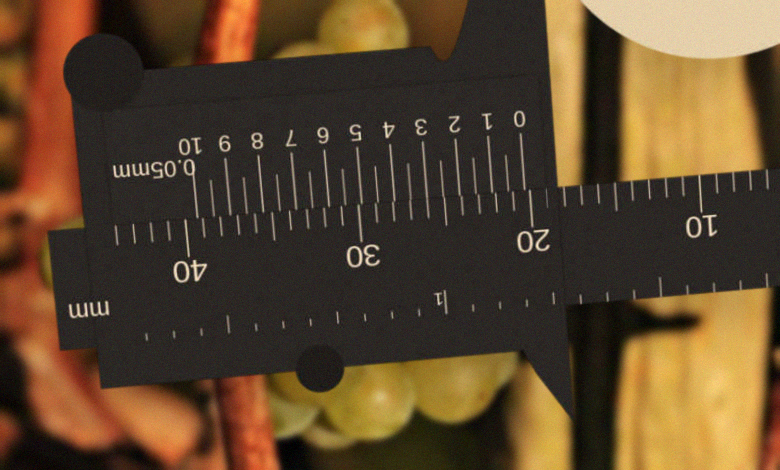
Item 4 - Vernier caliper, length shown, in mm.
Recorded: 20.3 mm
